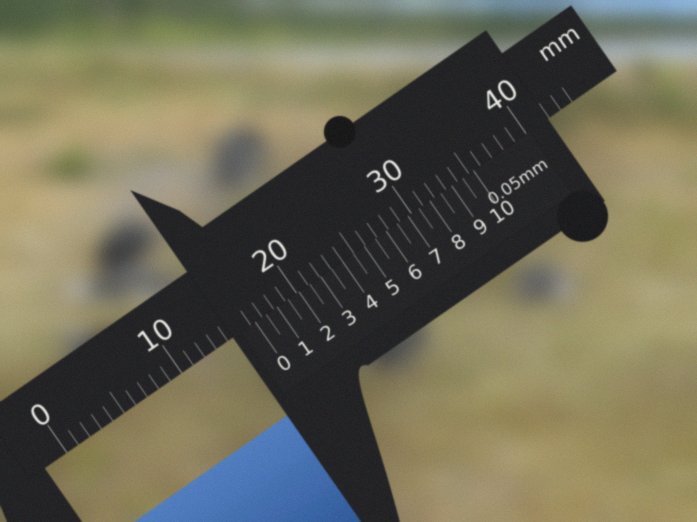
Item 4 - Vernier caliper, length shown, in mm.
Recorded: 16.4 mm
